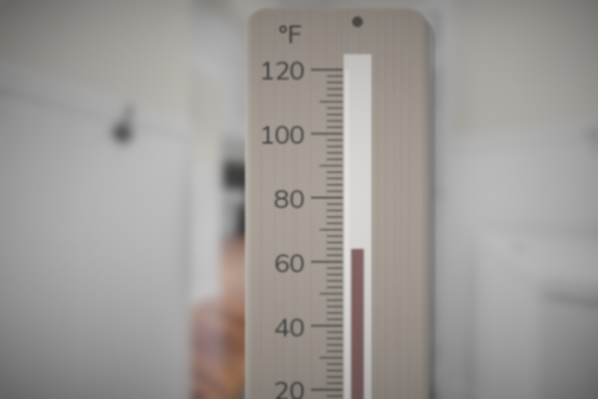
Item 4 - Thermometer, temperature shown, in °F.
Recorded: 64 °F
